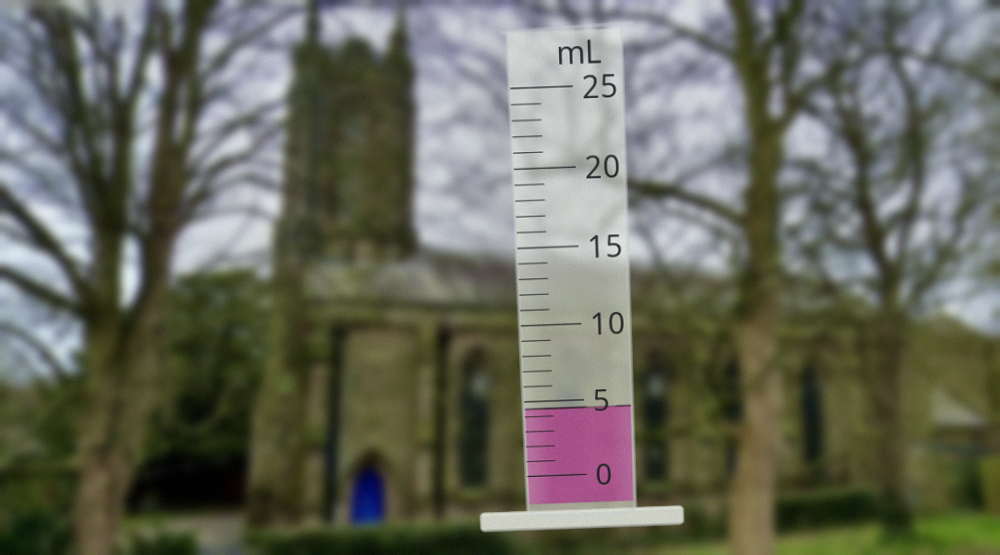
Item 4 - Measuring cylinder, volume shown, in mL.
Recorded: 4.5 mL
